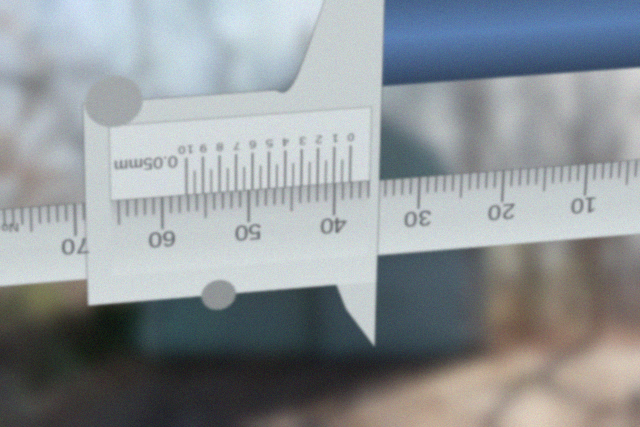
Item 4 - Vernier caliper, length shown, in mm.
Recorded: 38.2 mm
